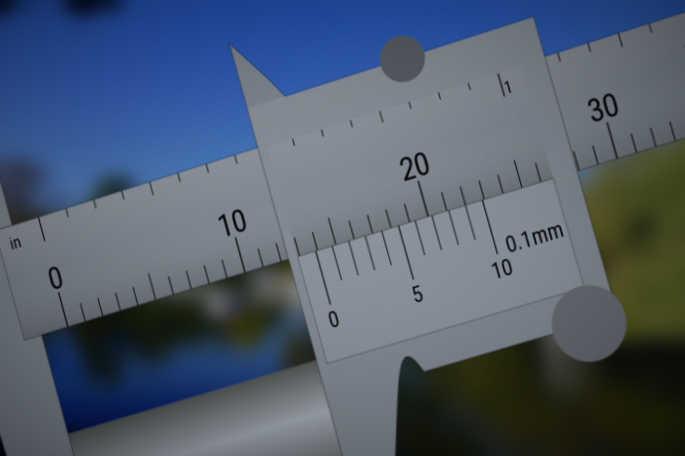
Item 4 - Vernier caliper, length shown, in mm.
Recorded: 13.9 mm
